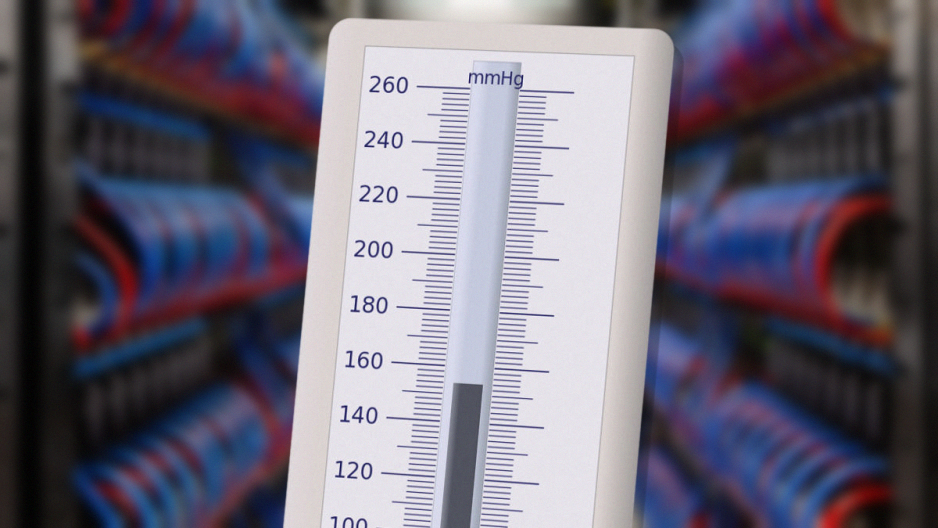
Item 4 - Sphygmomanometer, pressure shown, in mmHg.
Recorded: 154 mmHg
